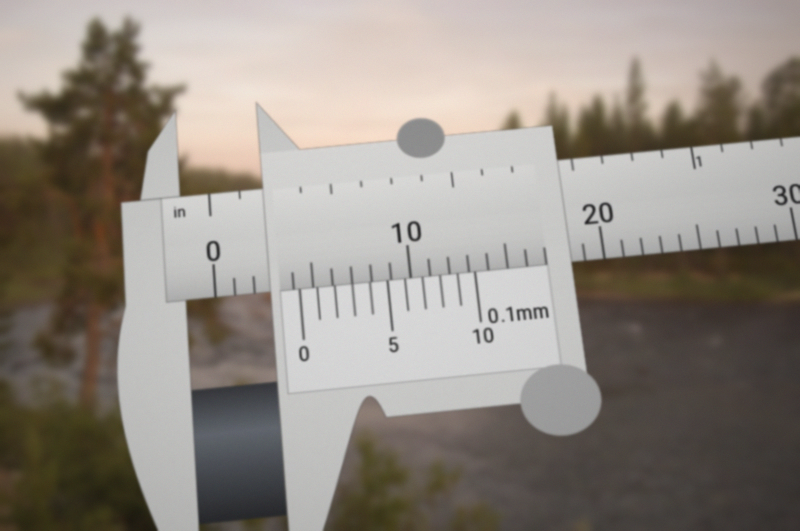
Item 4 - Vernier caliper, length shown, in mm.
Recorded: 4.3 mm
